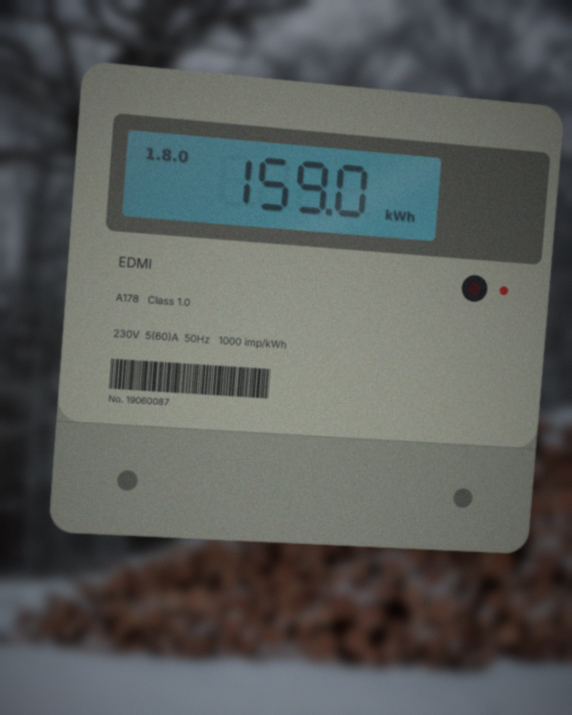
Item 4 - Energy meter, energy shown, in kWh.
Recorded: 159.0 kWh
